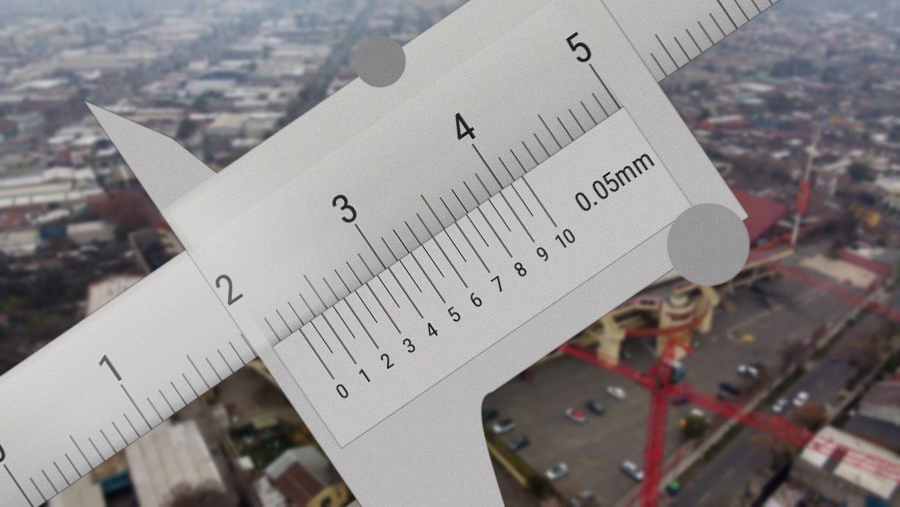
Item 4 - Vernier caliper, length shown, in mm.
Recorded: 22.6 mm
